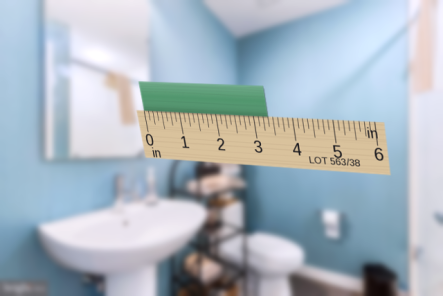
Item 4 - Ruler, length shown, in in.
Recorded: 3.375 in
